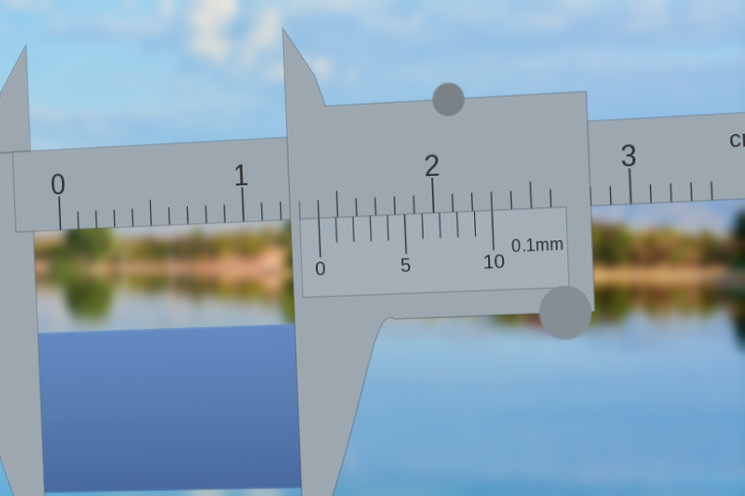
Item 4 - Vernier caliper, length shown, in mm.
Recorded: 14.0 mm
